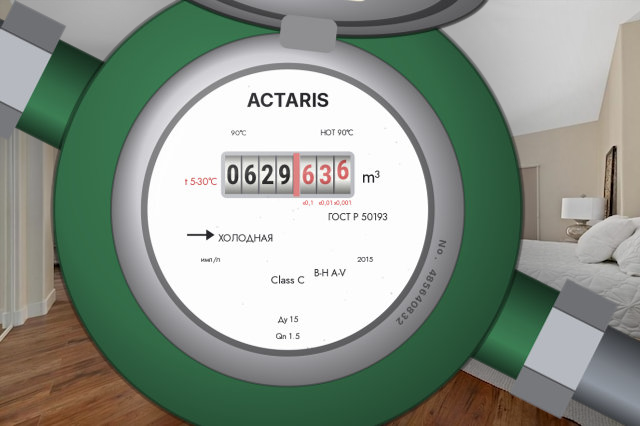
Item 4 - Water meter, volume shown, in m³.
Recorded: 629.636 m³
